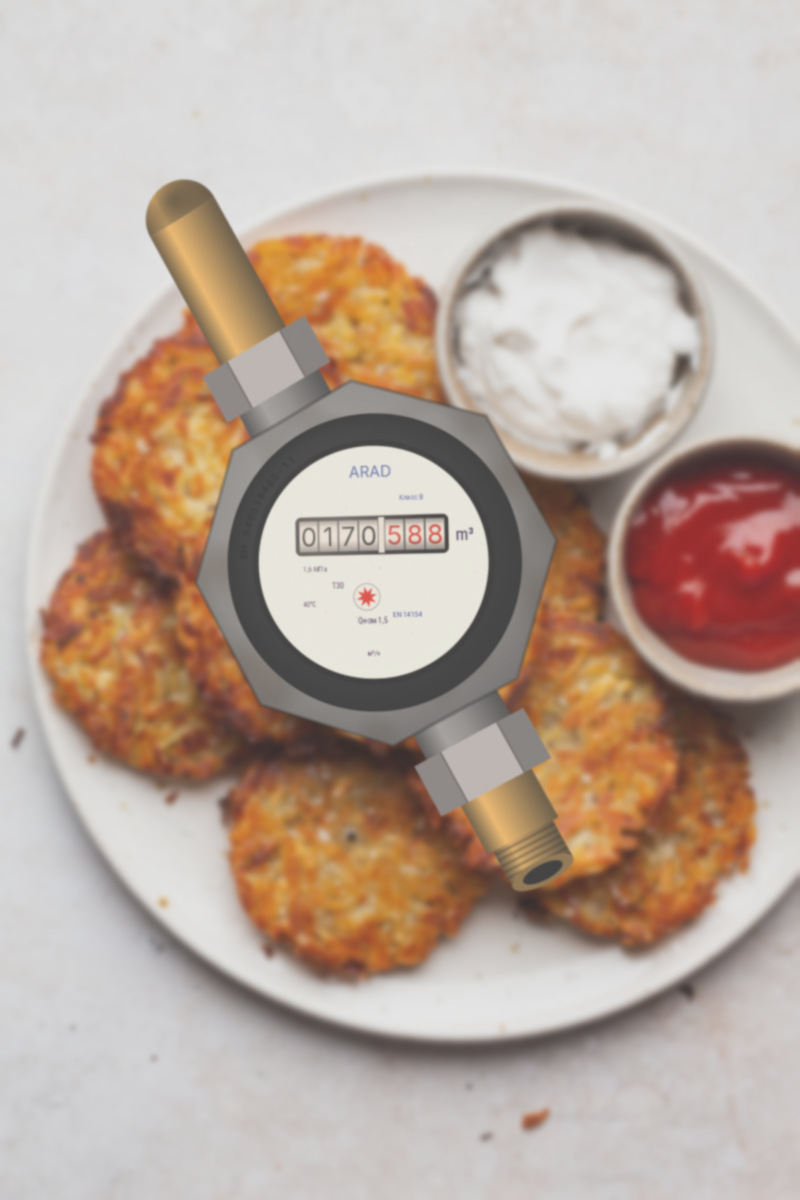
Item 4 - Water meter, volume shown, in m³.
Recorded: 170.588 m³
